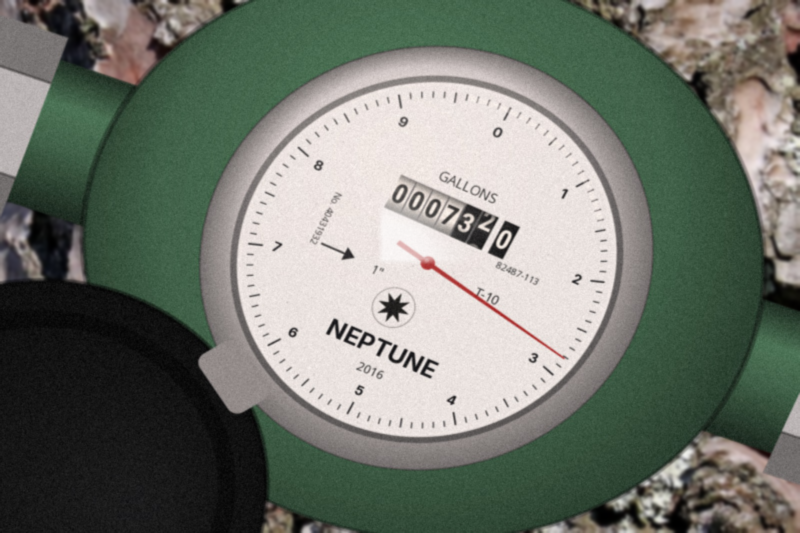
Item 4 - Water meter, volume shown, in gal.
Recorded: 7322.8 gal
